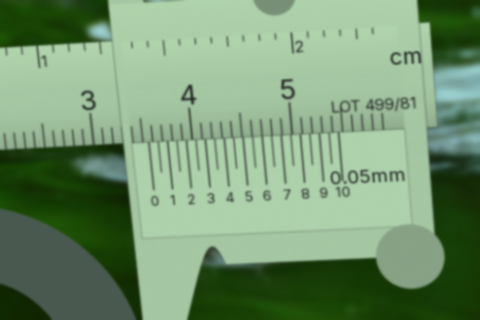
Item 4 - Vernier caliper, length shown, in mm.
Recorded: 35.6 mm
